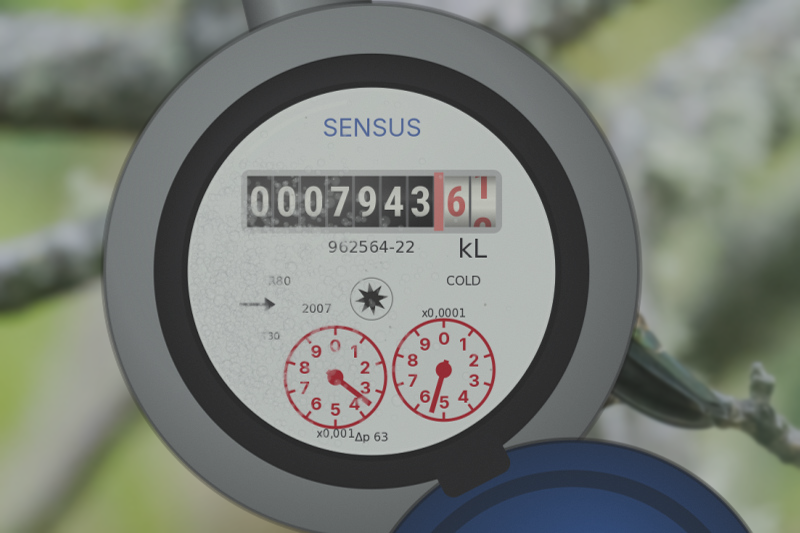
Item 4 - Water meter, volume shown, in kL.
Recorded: 7943.6135 kL
